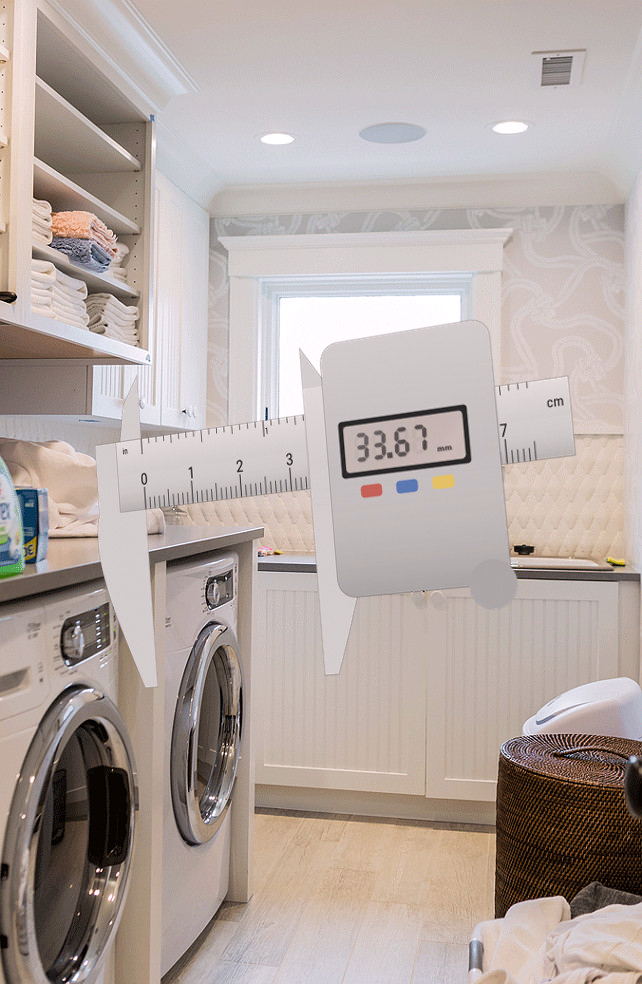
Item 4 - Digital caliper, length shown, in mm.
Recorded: 33.67 mm
